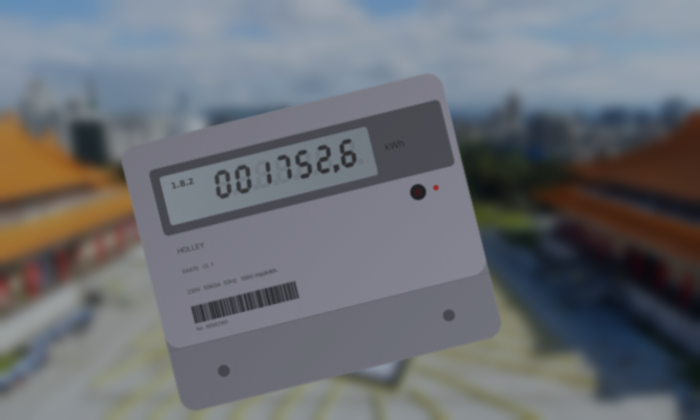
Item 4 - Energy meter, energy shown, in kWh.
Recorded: 1752.6 kWh
